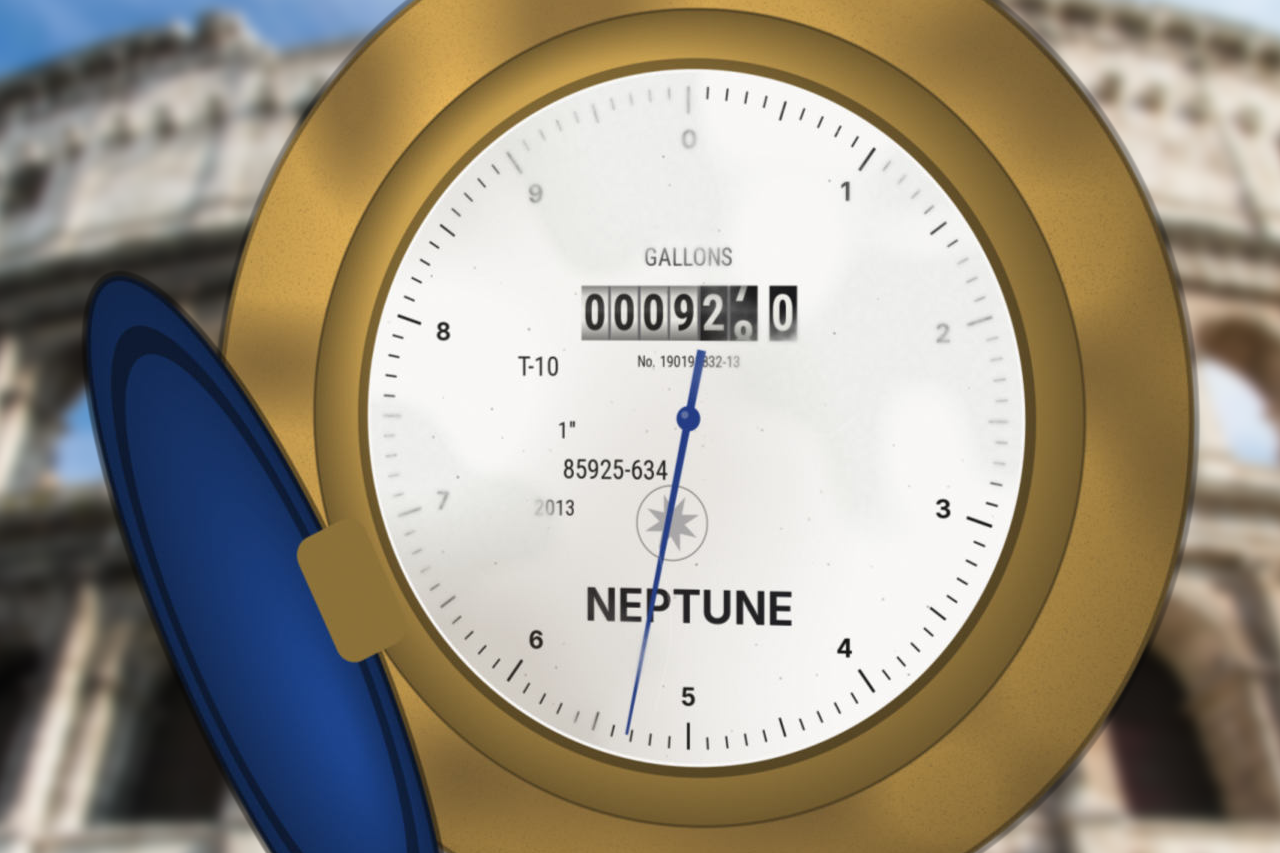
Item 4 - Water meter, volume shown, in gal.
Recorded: 9275.3 gal
